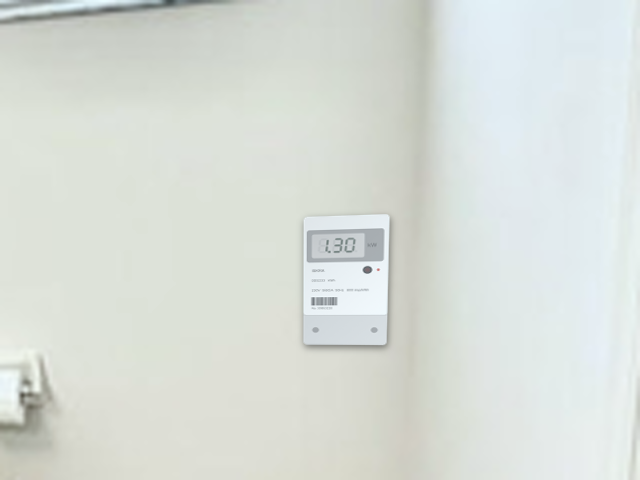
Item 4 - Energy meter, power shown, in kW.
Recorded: 1.30 kW
